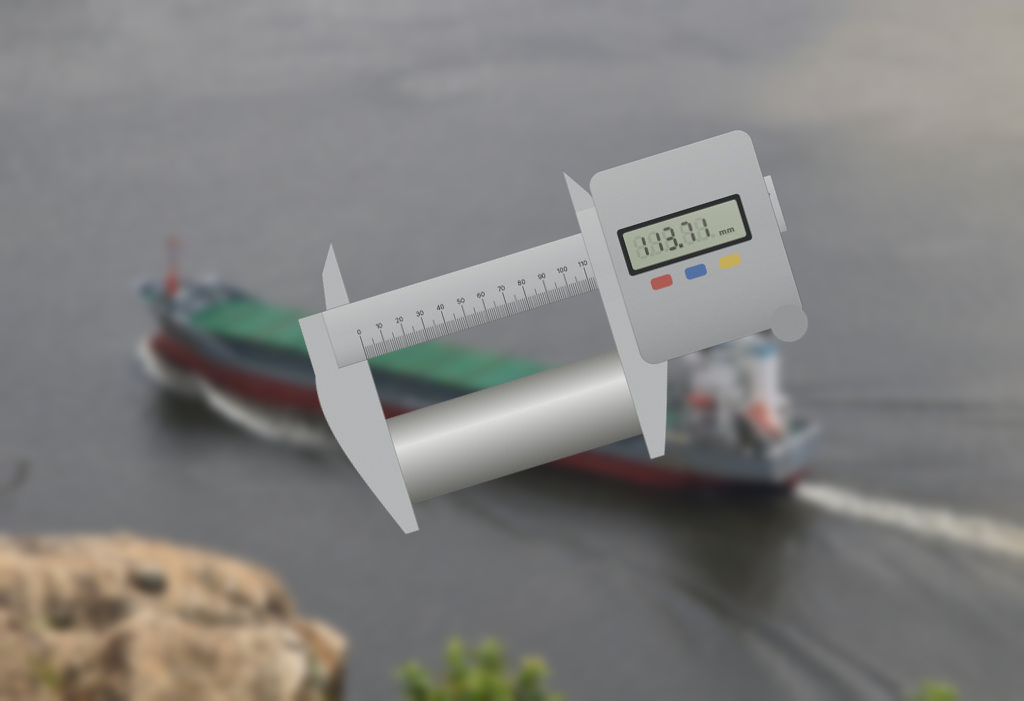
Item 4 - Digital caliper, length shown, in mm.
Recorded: 113.71 mm
